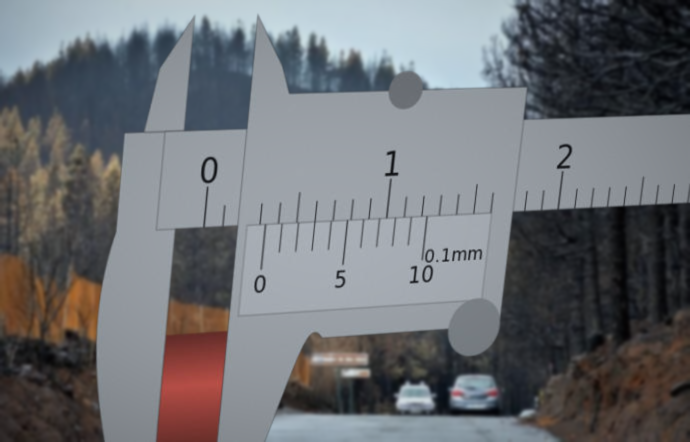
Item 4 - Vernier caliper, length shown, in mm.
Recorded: 3.3 mm
